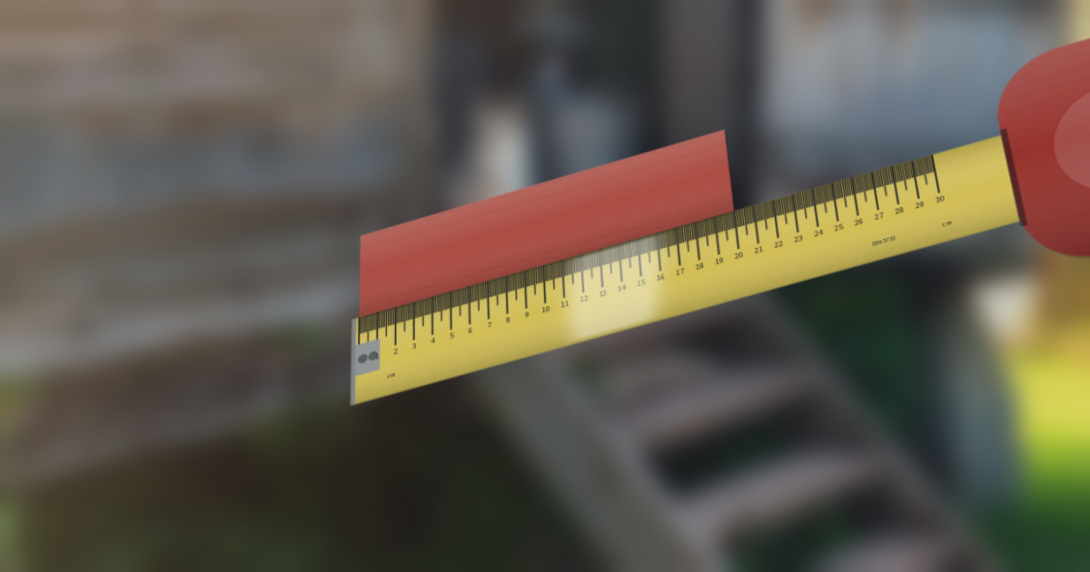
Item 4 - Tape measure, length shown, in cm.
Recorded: 20 cm
